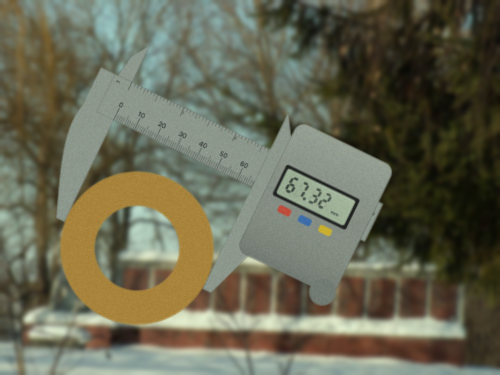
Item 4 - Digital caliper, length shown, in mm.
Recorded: 67.32 mm
